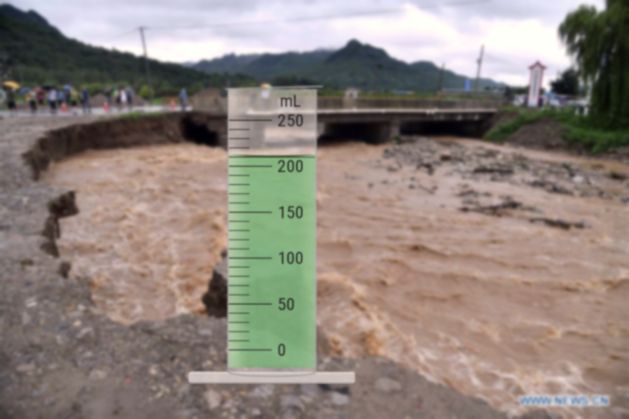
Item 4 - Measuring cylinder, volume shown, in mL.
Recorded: 210 mL
